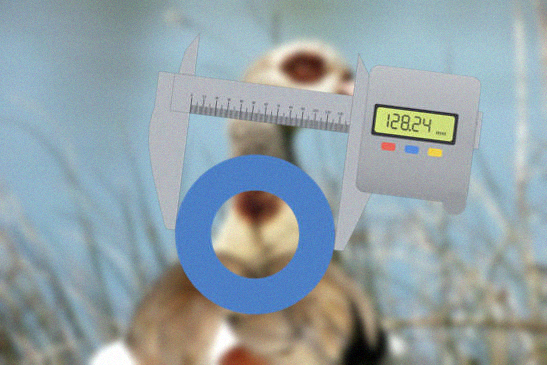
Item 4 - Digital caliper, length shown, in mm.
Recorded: 128.24 mm
